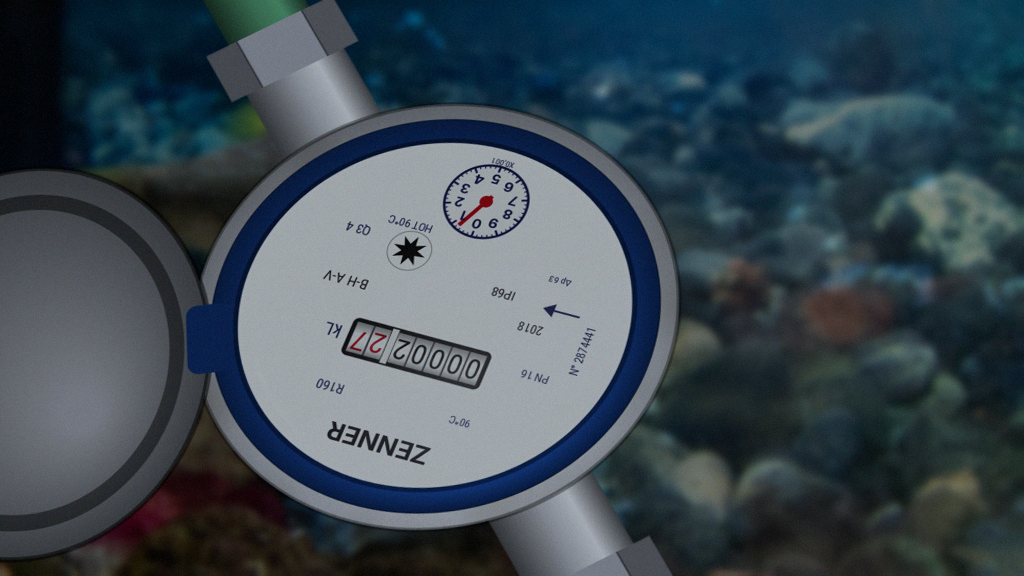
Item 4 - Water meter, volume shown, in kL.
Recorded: 2.270 kL
